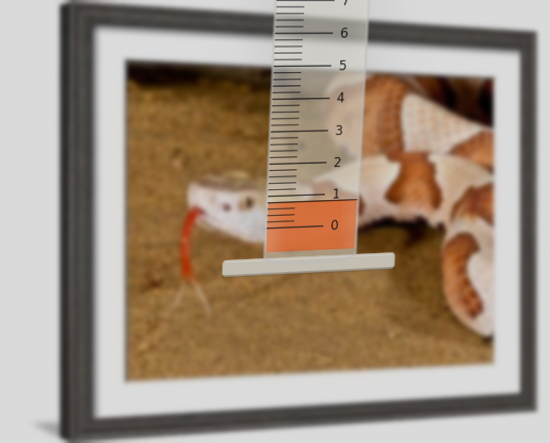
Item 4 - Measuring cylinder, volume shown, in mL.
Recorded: 0.8 mL
